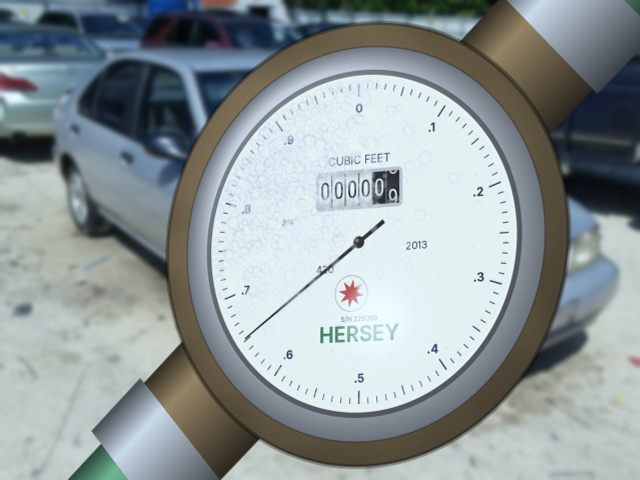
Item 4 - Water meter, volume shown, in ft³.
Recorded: 8.65 ft³
